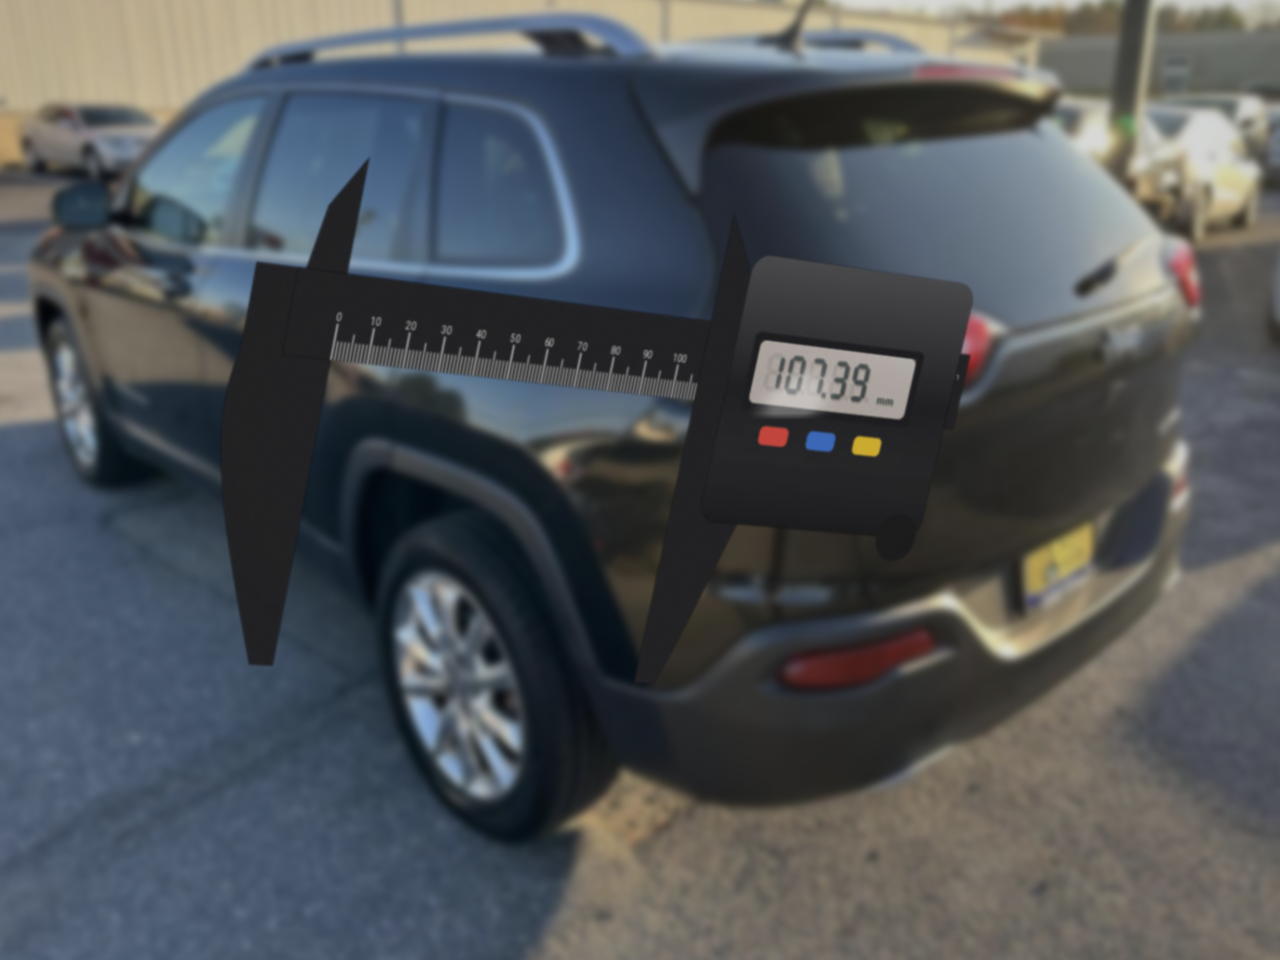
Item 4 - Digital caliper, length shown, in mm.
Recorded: 107.39 mm
